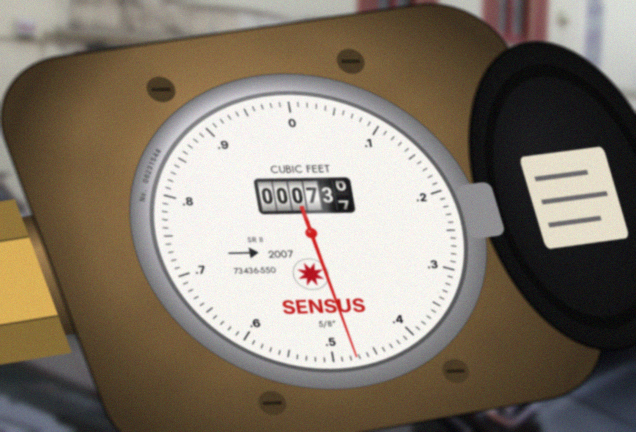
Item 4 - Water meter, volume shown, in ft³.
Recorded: 736.47 ft³
